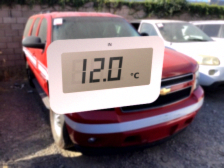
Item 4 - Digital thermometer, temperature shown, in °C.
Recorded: 12.0 °C
